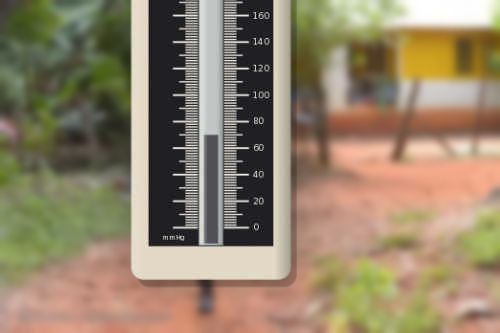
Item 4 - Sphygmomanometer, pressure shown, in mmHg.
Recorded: 70 mmHg
